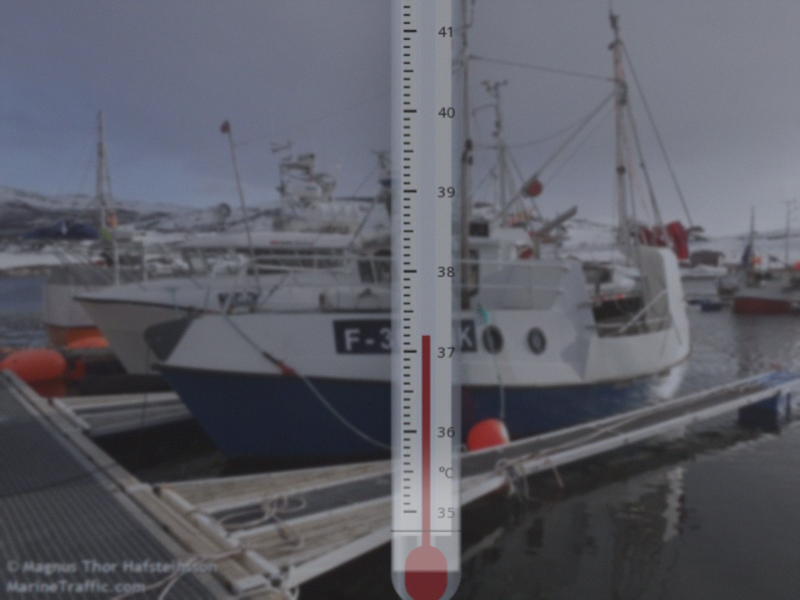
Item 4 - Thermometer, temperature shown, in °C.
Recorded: 37.2 °C
